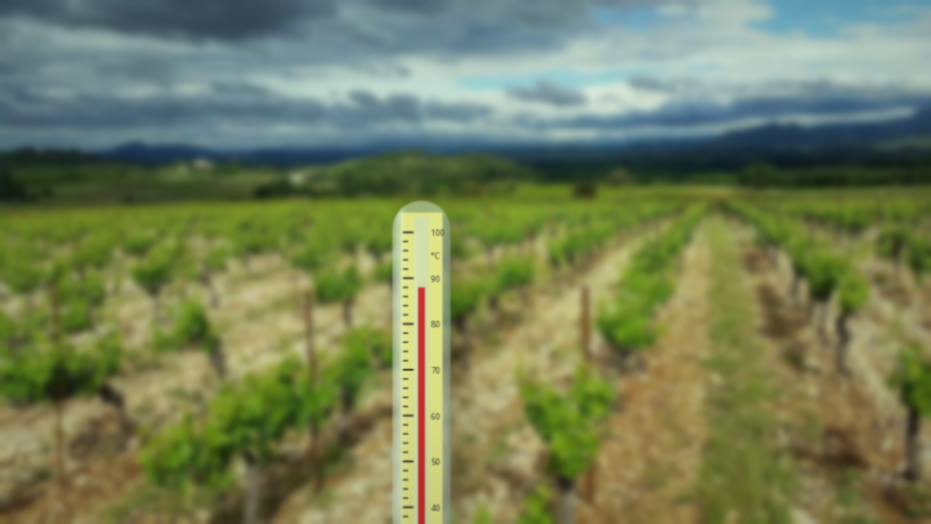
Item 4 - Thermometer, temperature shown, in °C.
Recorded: 88 °C
